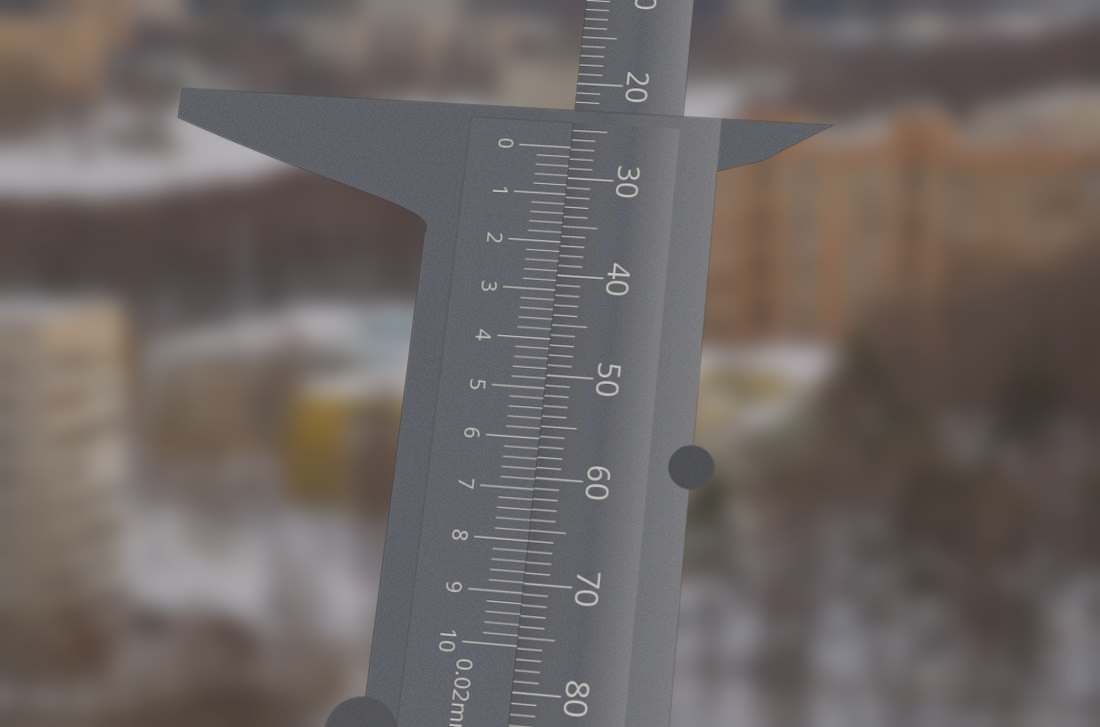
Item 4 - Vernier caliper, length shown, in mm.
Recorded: 26.8 mm
